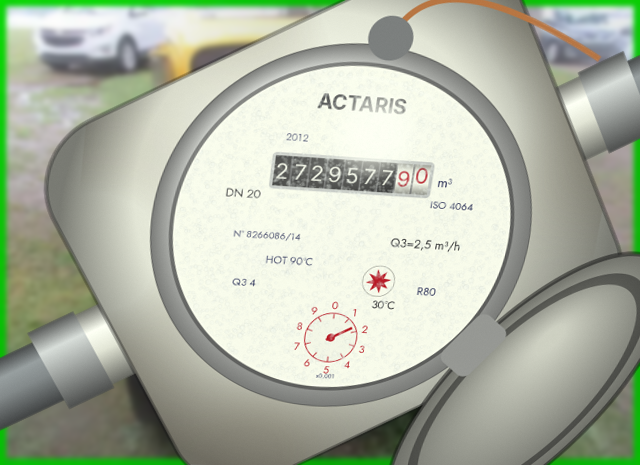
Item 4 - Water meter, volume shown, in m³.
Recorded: 2729577.901 m³
